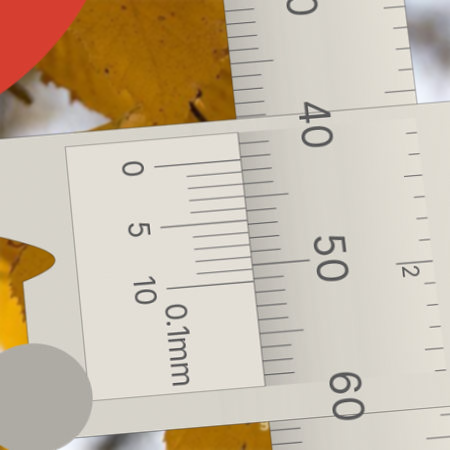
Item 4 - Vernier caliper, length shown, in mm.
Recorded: 42.2 mm
